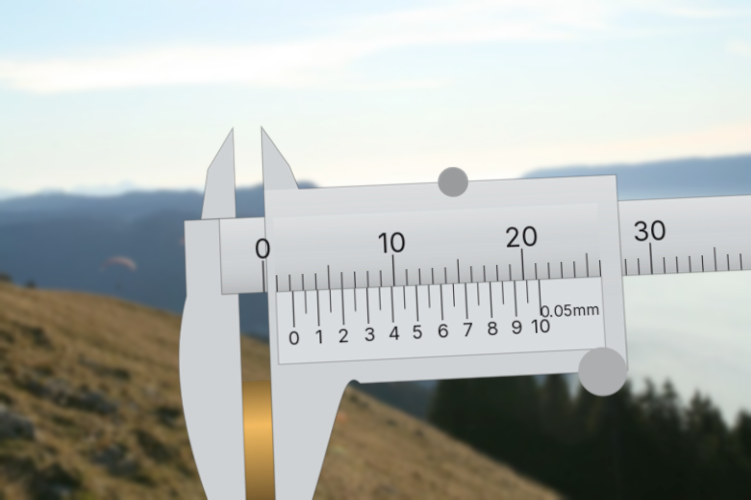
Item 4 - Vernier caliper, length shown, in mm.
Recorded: 2.2 mm
